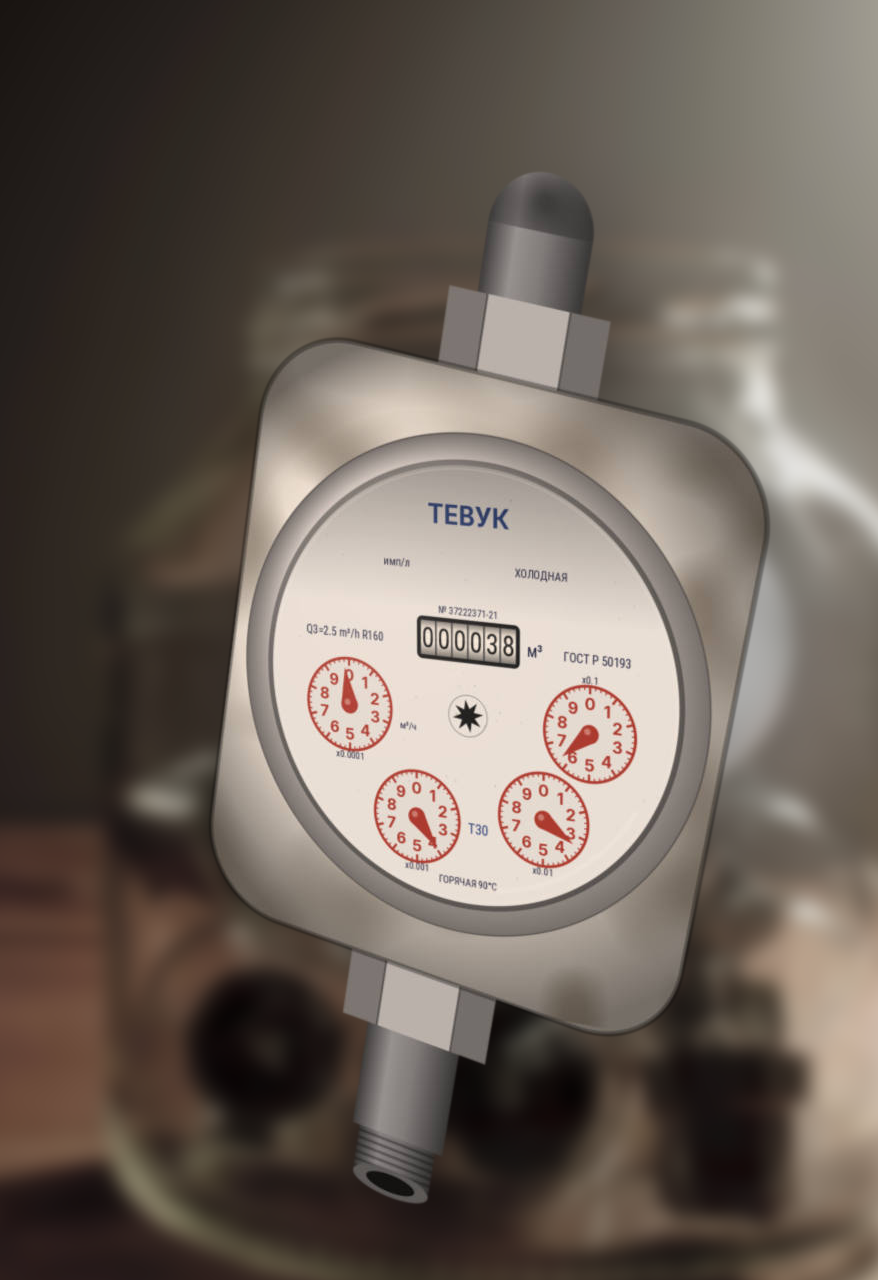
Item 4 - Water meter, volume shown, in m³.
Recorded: 38.6339 m³
